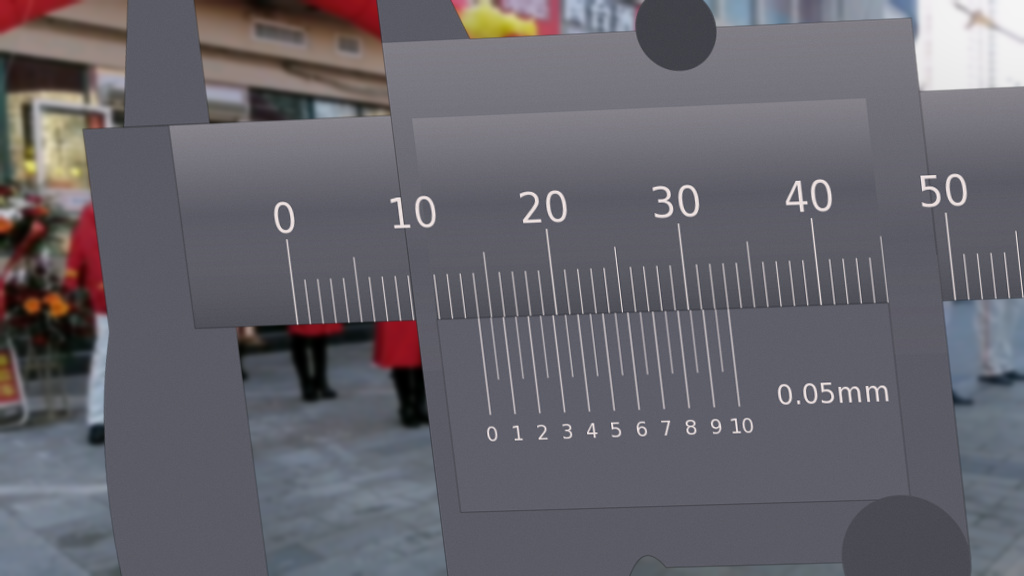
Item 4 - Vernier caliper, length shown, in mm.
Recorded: 14.0 mm
